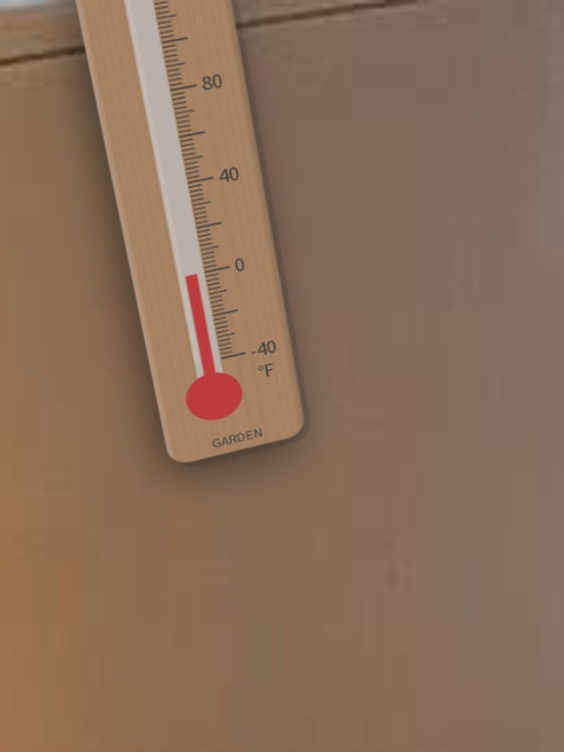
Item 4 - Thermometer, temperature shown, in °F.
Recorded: 0 °F
